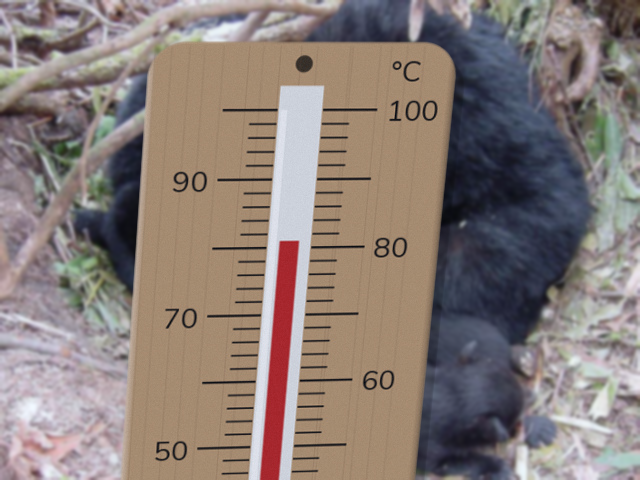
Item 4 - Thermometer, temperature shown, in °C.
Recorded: 81 °C
